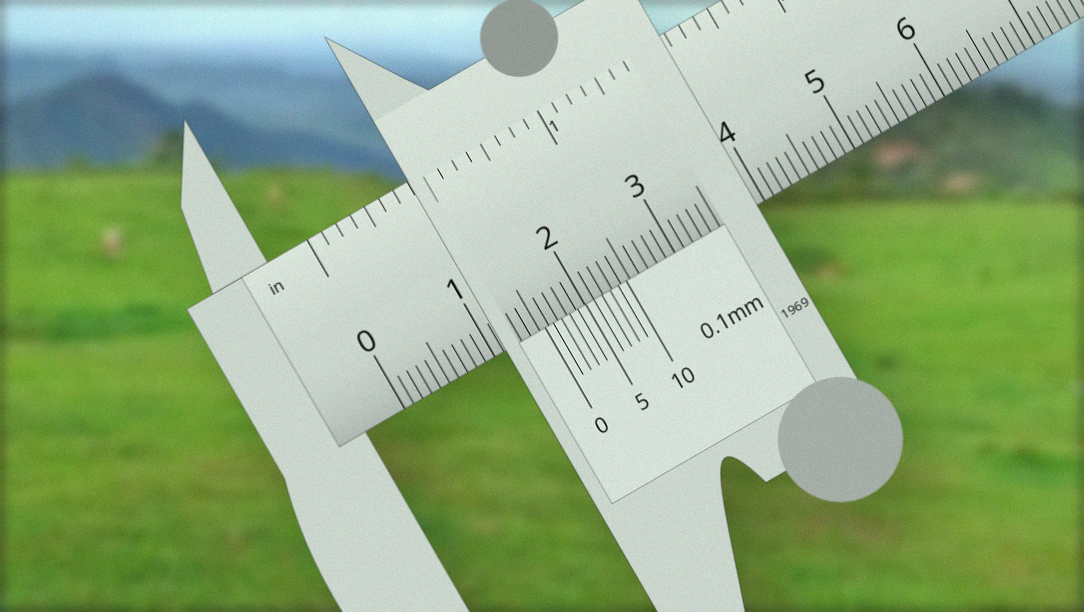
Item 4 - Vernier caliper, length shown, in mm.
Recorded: 15.6 mm
